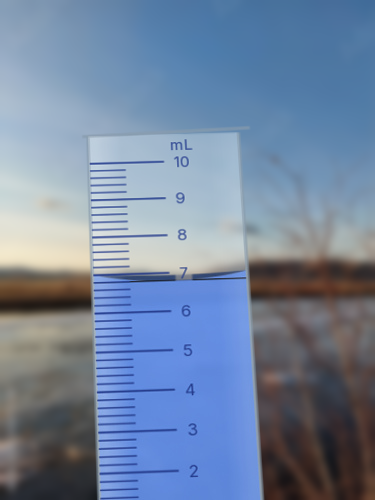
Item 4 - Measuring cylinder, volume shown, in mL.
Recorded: 6.8 mL
